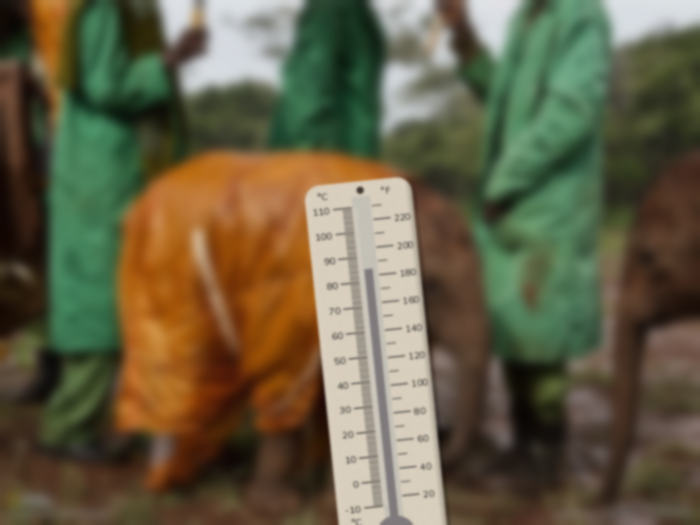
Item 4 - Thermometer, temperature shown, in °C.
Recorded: 85 °C
